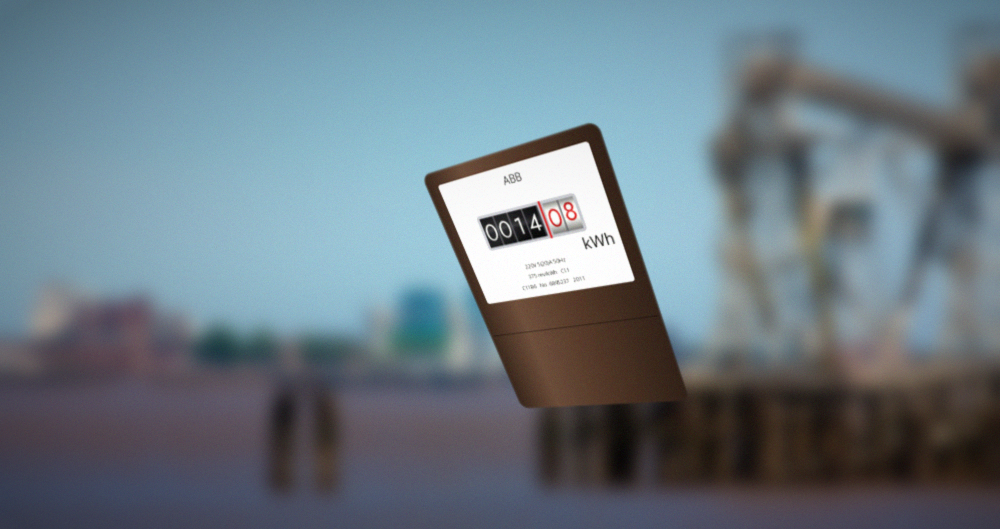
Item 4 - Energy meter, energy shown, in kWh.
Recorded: 14.08 kWh
